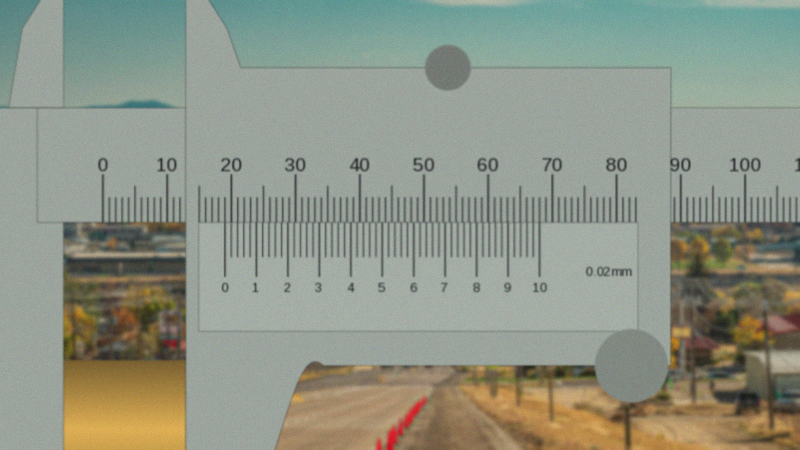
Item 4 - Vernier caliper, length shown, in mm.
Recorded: 19.0 mm
